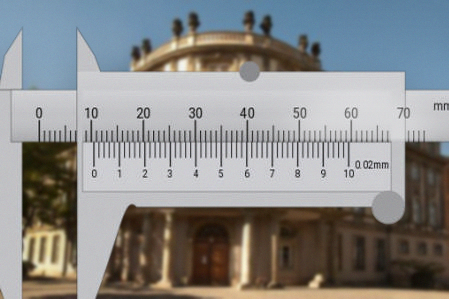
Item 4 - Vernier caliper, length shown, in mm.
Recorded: 10.5 mm
